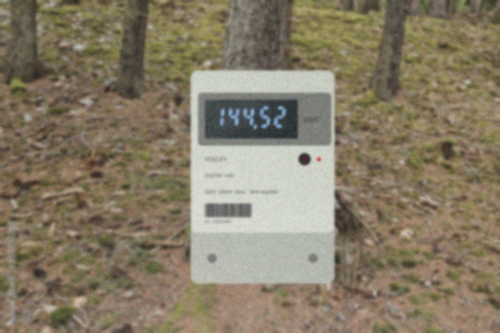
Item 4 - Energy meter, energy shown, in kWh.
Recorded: 144.52 kWh
